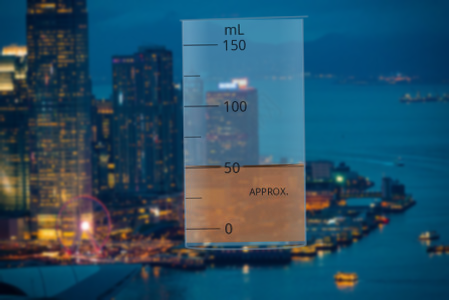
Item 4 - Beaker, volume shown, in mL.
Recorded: 50 mL
